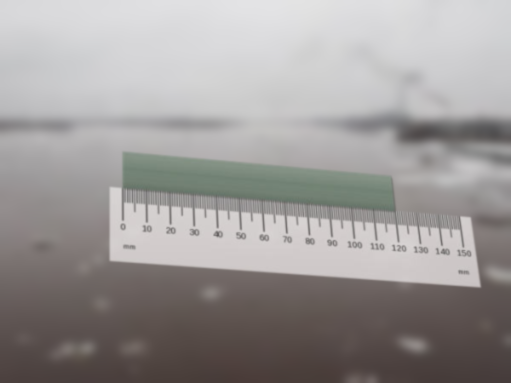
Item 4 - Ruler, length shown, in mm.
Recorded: 120 mm
